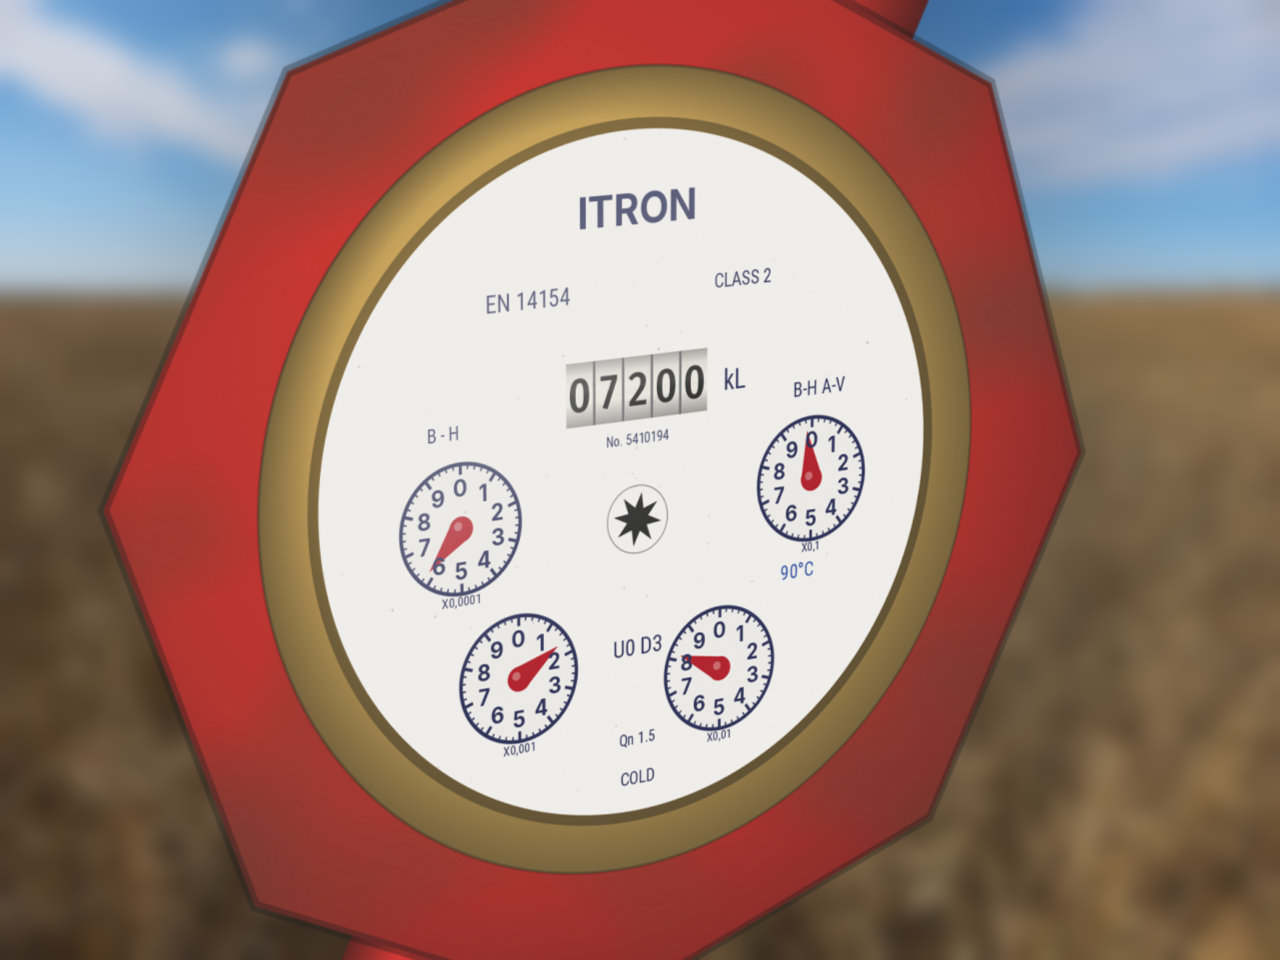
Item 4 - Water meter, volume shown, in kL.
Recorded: 7199.9816 kL
